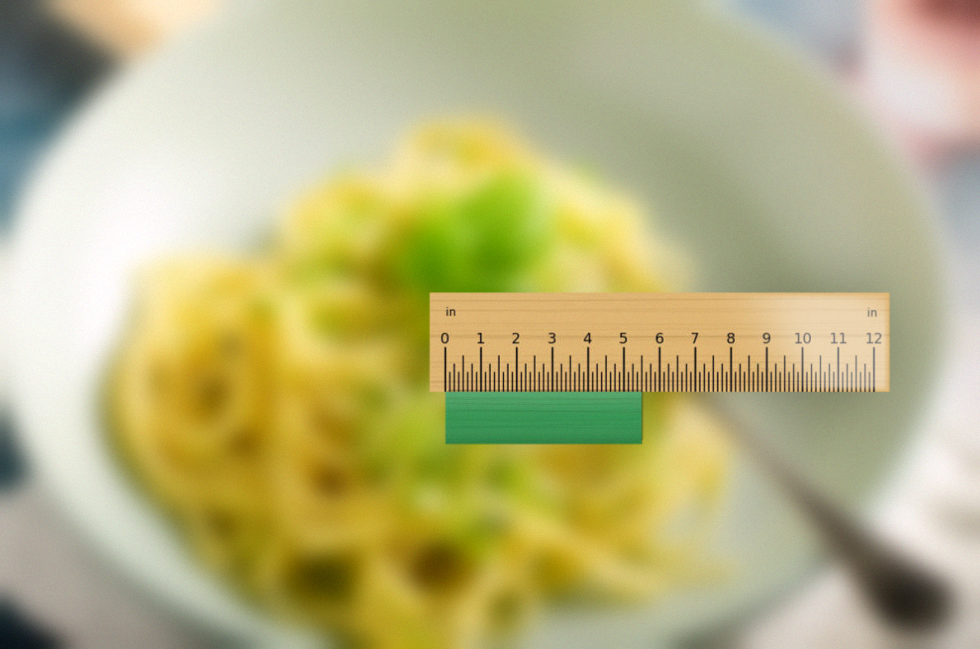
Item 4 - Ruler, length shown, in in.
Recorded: 5.5 in
